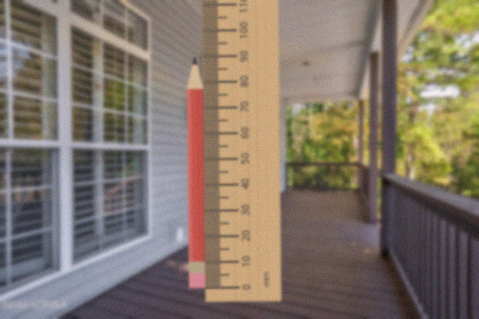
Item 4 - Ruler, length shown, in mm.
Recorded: 90 mm
